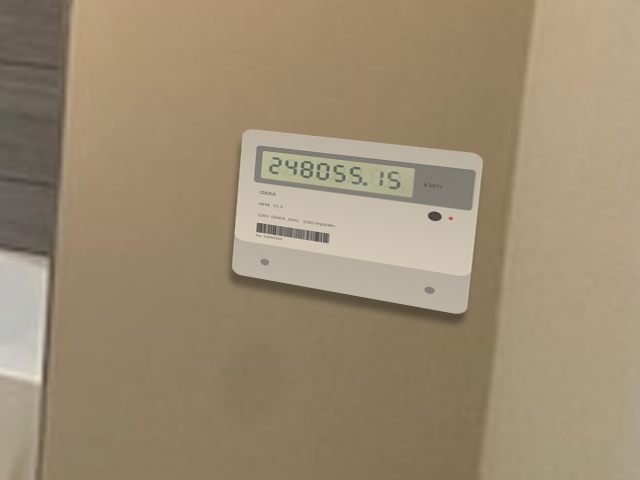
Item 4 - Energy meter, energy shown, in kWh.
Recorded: 248055.15 kWh
